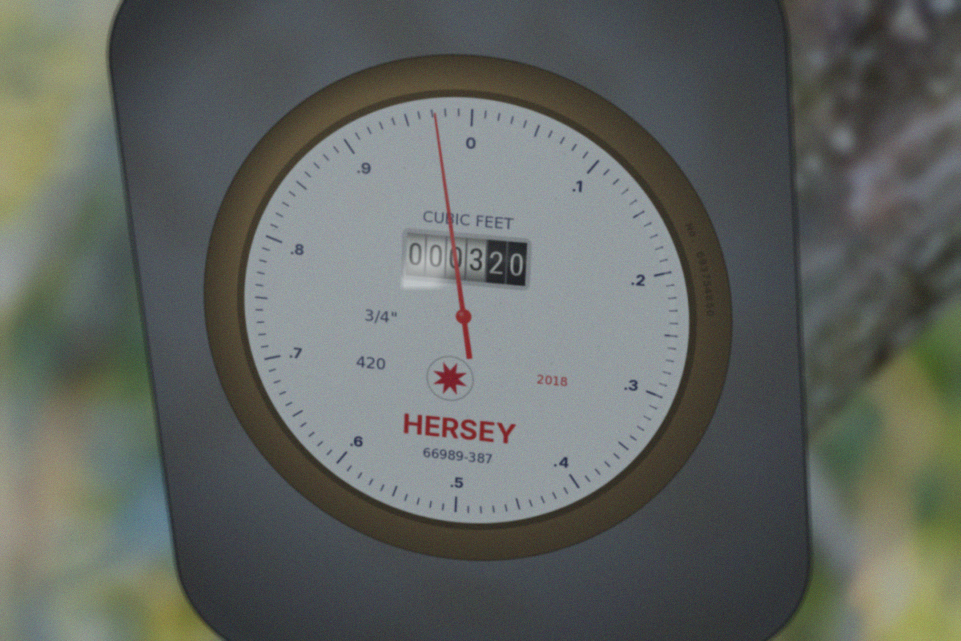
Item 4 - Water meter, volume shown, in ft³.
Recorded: 319.97 ft³
